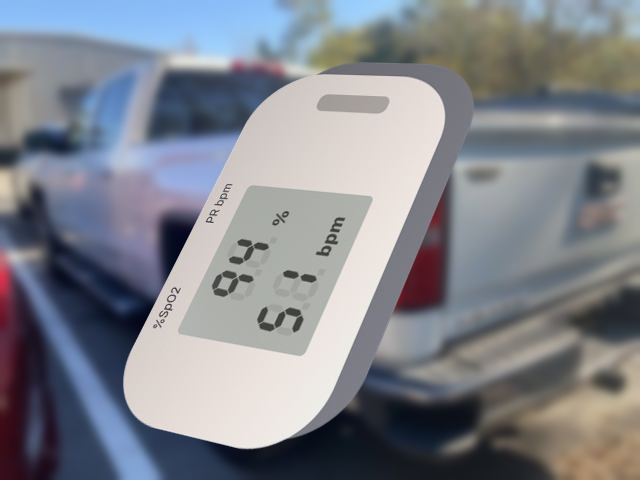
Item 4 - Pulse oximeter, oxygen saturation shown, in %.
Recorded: 94 %
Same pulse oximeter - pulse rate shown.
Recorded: 51 bpm
